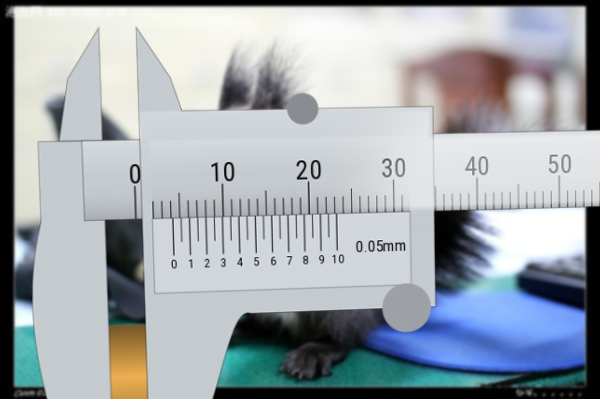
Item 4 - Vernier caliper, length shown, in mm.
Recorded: 4.2 mm
